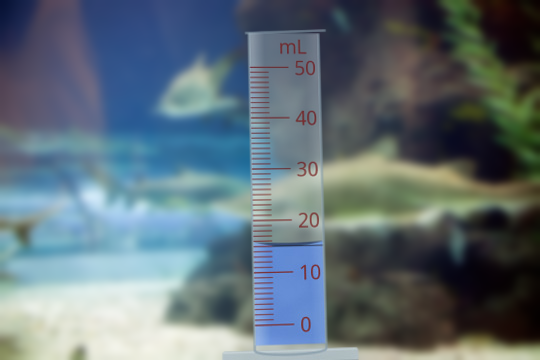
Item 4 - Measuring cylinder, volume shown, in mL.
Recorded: 15 mL
